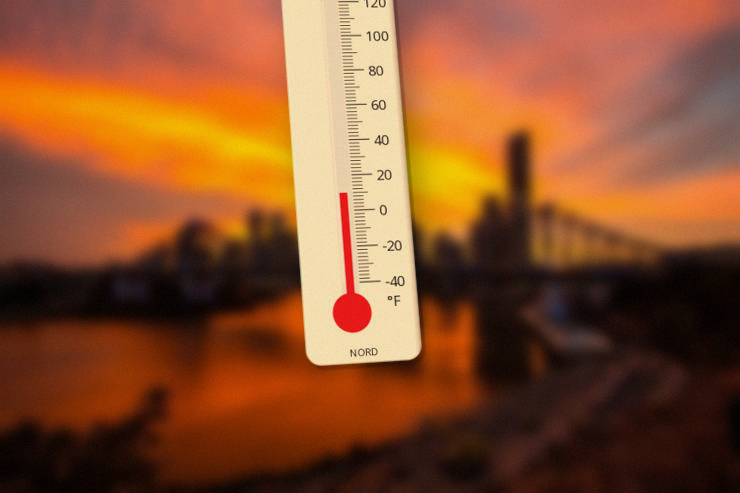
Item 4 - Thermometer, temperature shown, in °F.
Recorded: 10 °F
